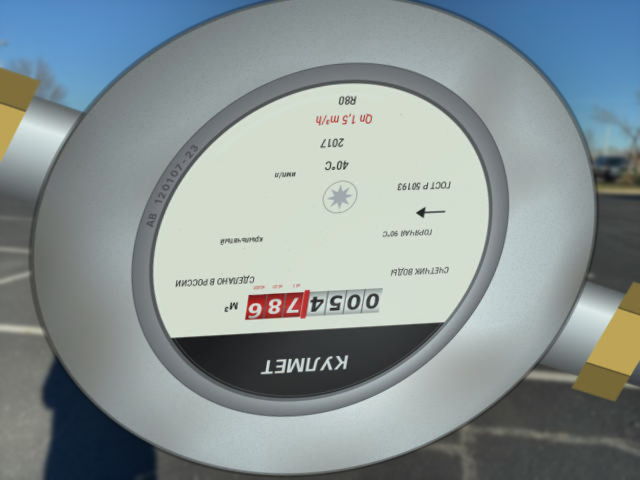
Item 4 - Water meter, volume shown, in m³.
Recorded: 54.786 m³
